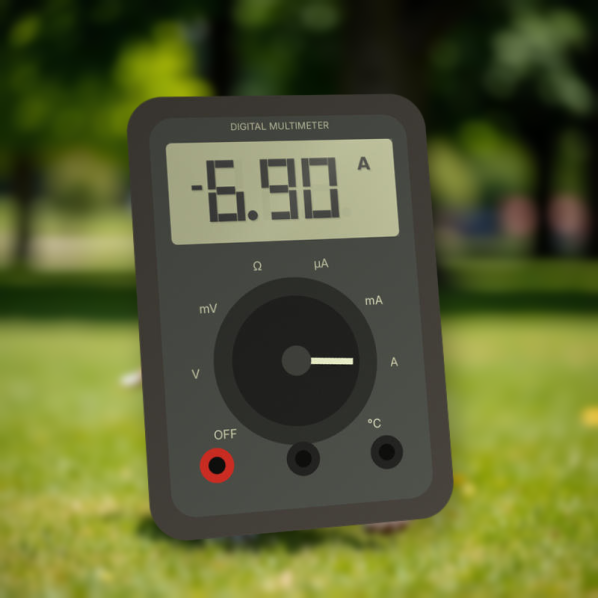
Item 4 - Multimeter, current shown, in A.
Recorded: -6.90 A
